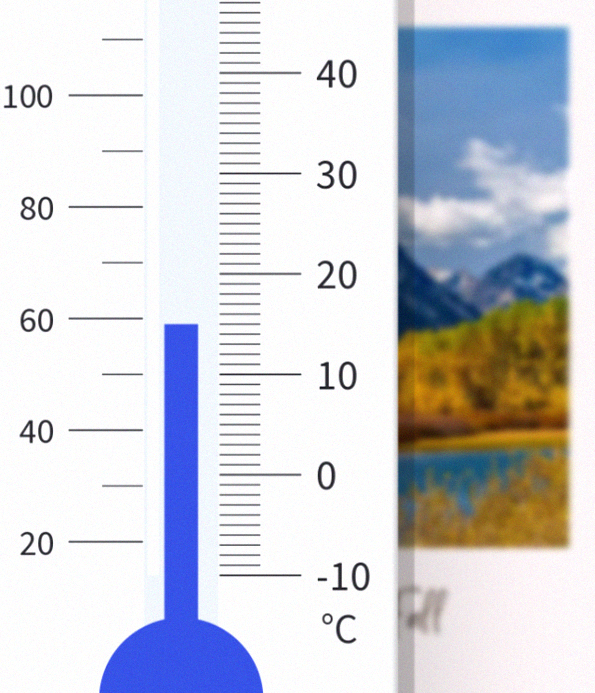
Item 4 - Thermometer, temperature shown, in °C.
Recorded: 15 °C
